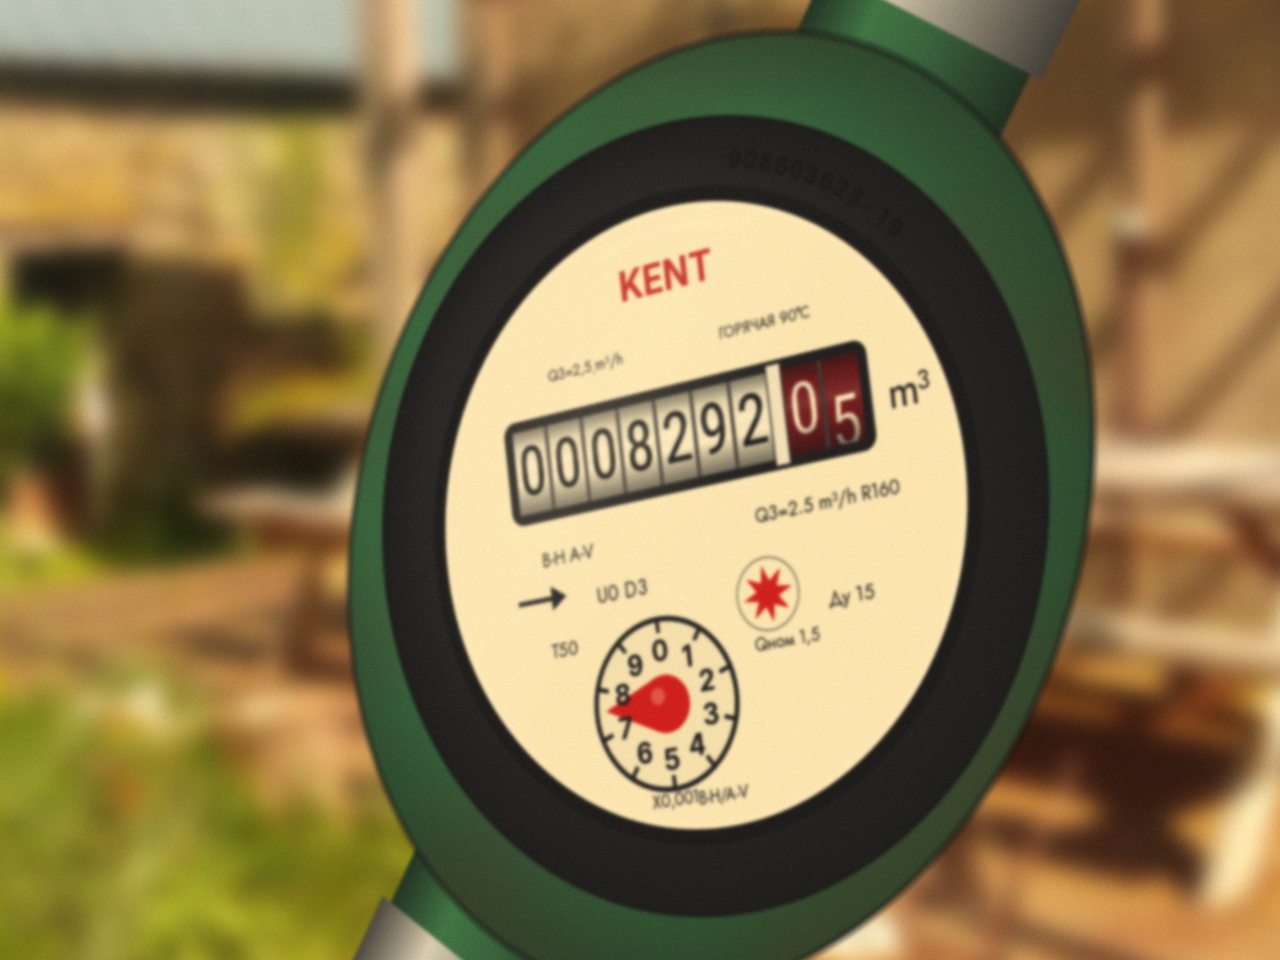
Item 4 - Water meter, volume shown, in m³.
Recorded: 8292.047 m³
